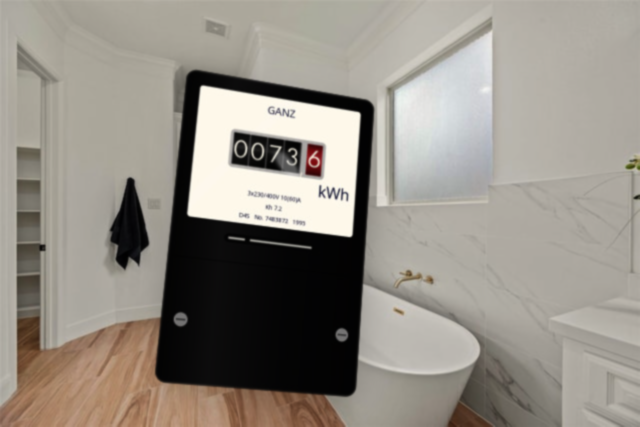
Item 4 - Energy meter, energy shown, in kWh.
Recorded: 73.6 kWh
